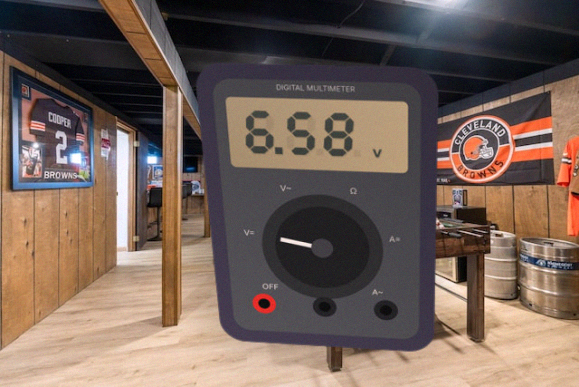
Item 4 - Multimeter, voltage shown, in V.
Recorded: 6.58 V
